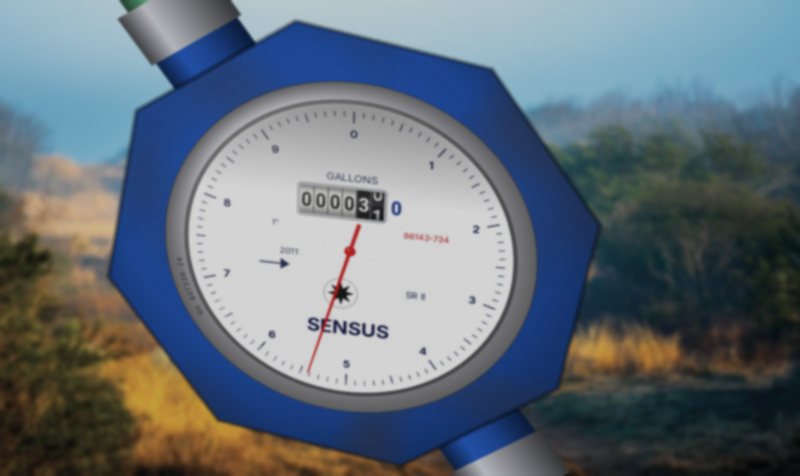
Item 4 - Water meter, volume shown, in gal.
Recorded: 305.4 gal
